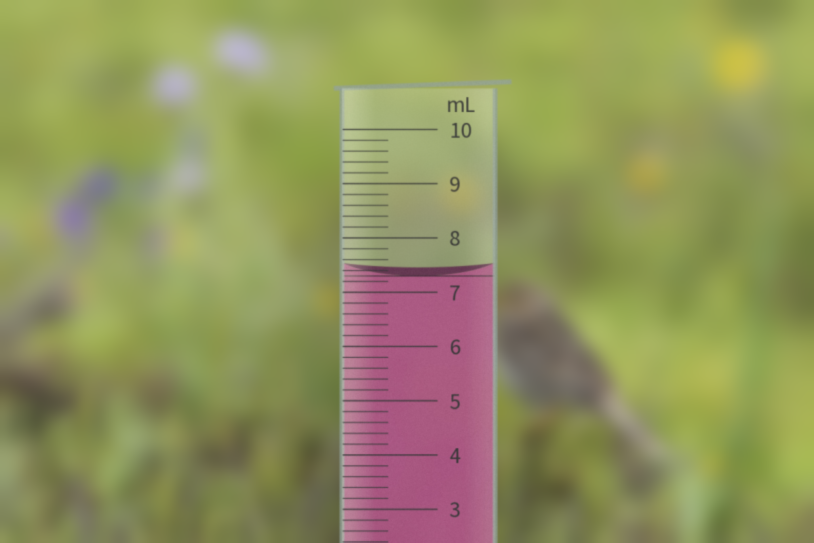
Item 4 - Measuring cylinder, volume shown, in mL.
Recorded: 7.3 mL
